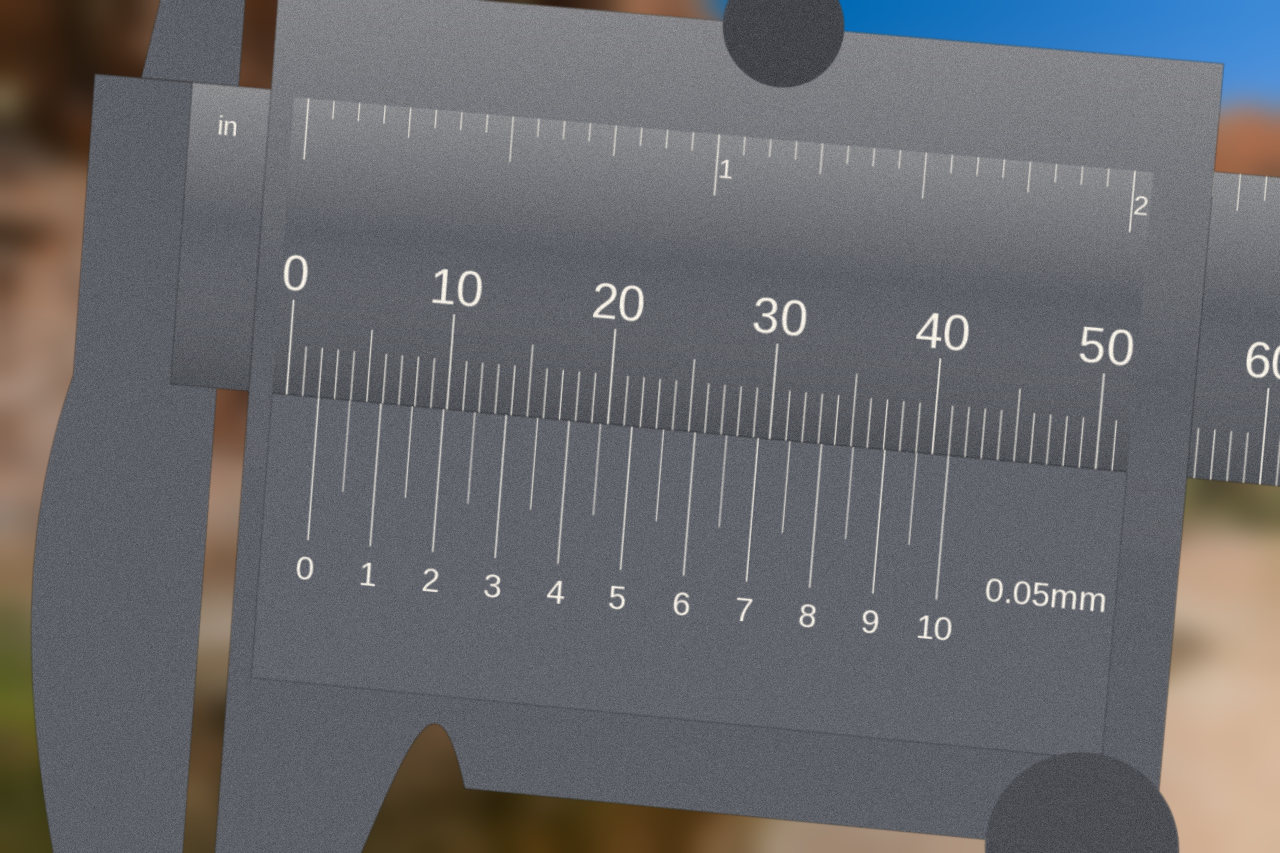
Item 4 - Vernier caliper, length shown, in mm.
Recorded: 2.0 mm
